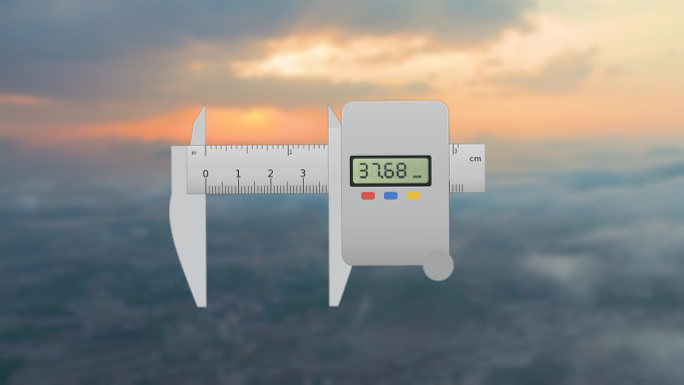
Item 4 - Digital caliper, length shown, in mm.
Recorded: 37.68 mm
